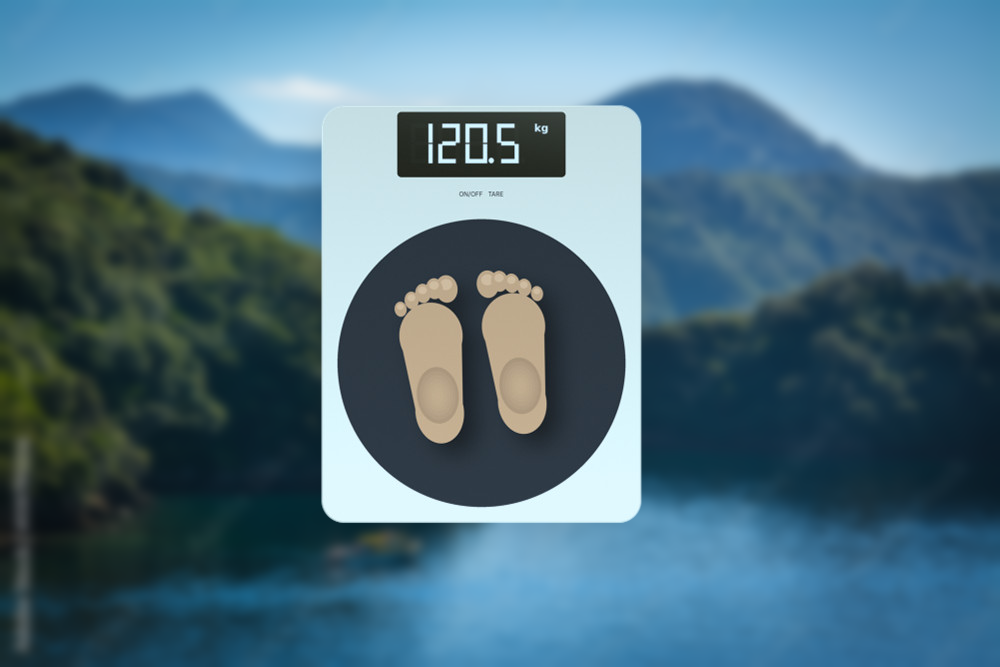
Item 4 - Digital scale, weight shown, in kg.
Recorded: 120.5 kg
